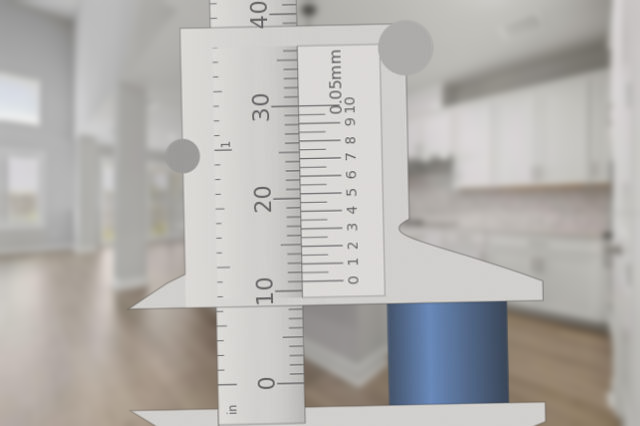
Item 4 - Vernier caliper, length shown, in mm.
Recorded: 11.0 mm
